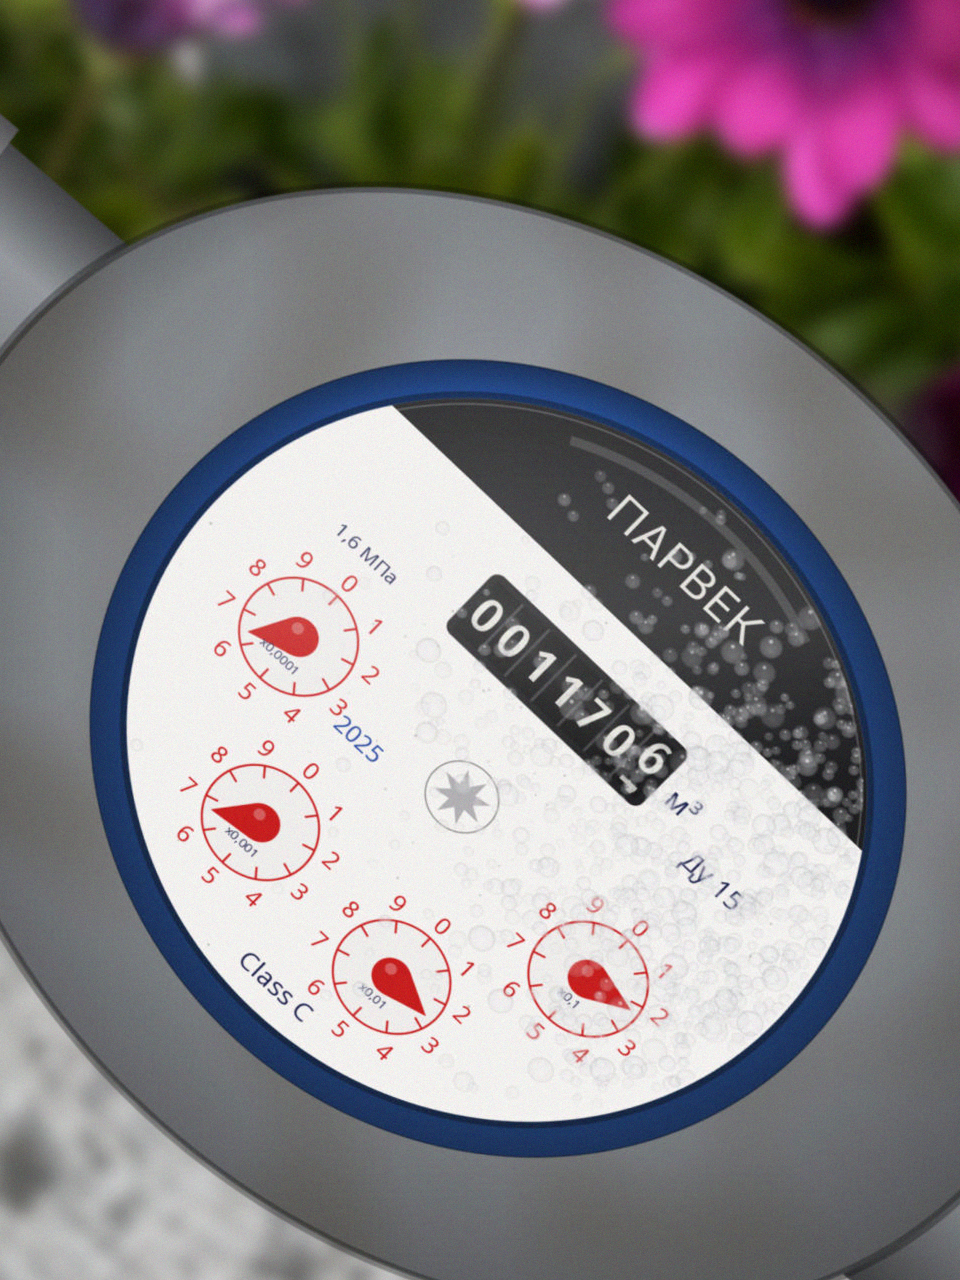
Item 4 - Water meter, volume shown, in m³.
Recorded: 11706.2266 m³
